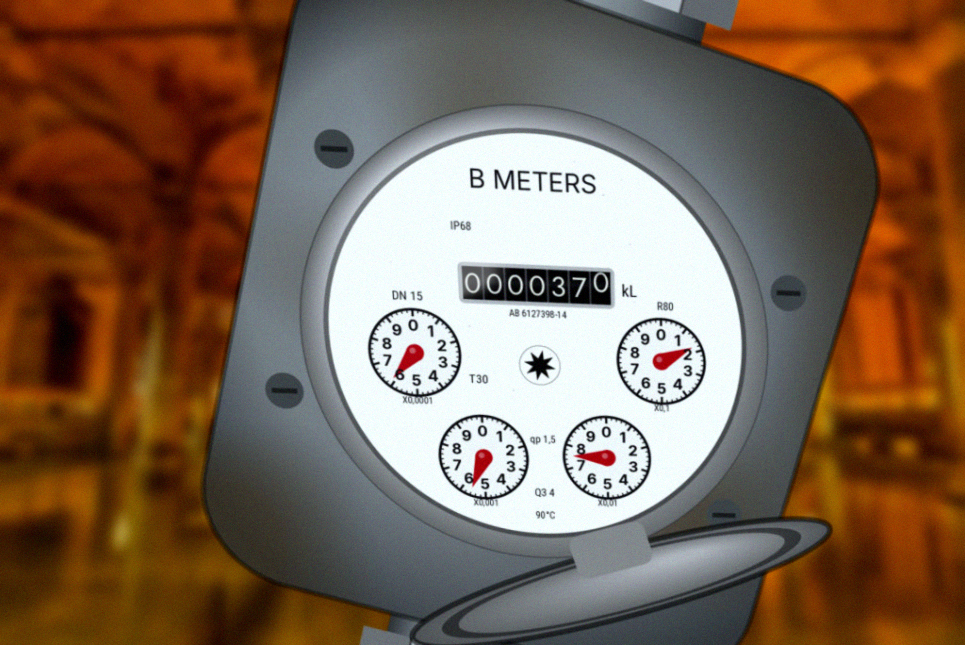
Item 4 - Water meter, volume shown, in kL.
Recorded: 370.1756 kL
